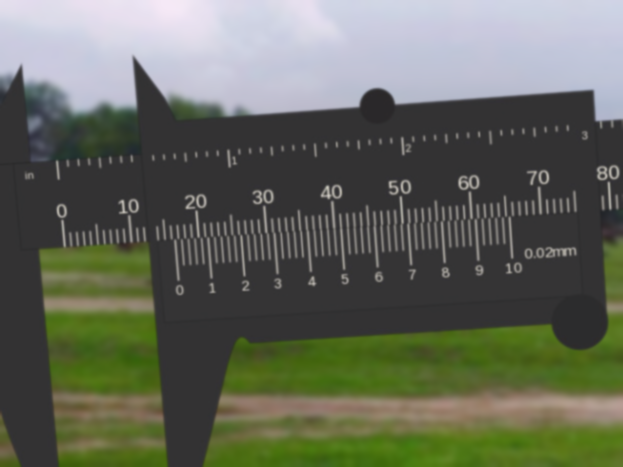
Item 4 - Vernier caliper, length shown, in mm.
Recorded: 16.5 mm
